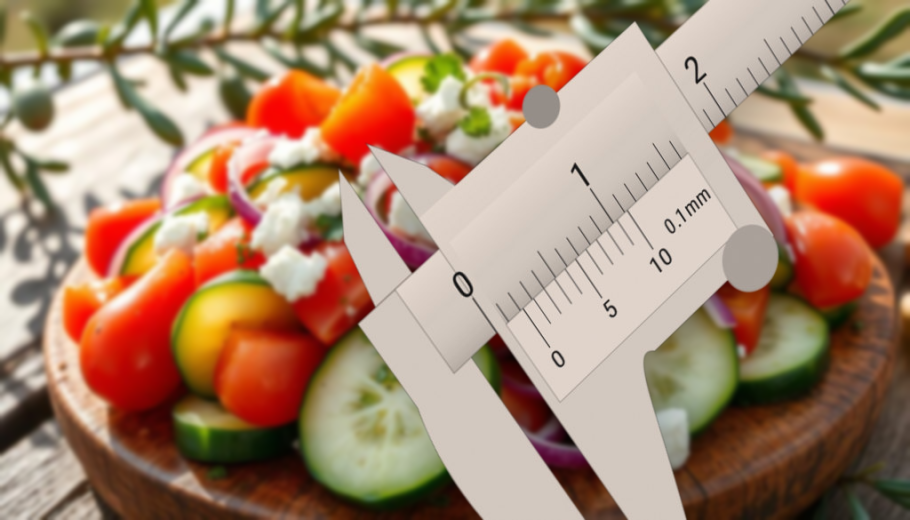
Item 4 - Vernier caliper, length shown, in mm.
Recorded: 2.2 mm
